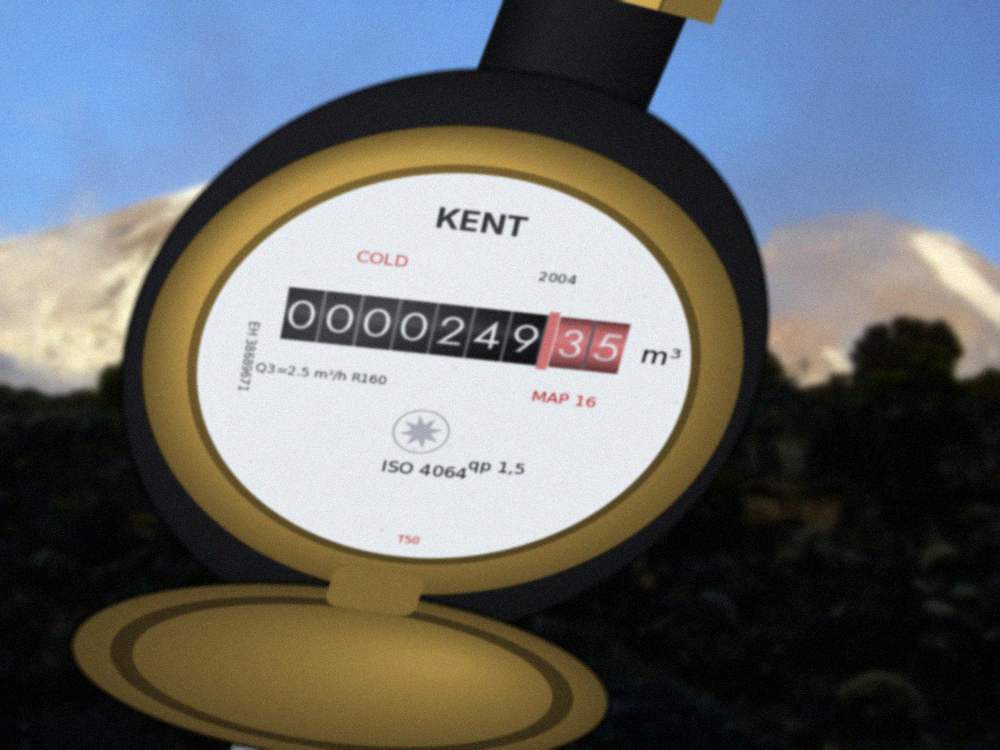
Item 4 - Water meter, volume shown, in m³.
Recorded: 249.35 m³
